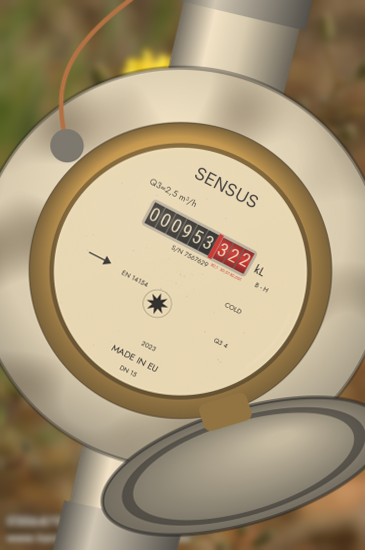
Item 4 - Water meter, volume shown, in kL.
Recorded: 953.322 kL
